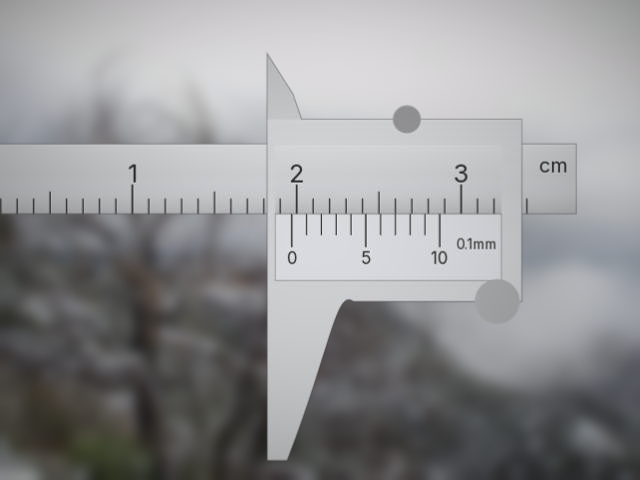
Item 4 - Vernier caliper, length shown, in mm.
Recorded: 19.7 mm
